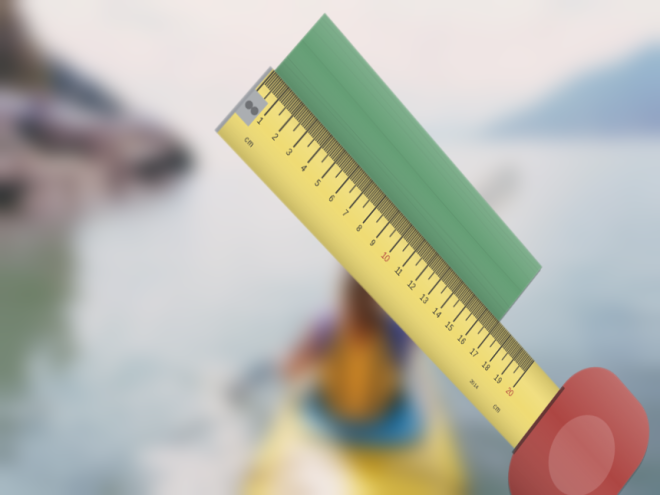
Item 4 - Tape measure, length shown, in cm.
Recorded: 17 cm
